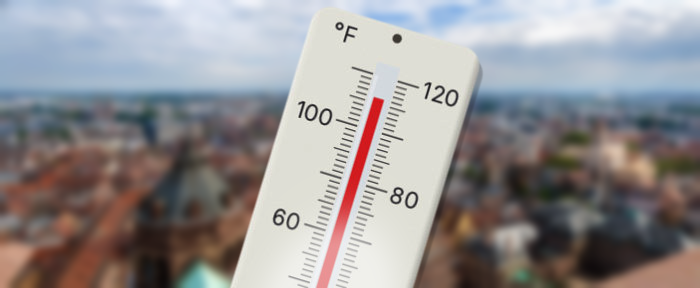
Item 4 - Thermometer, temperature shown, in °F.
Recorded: 112 °F
